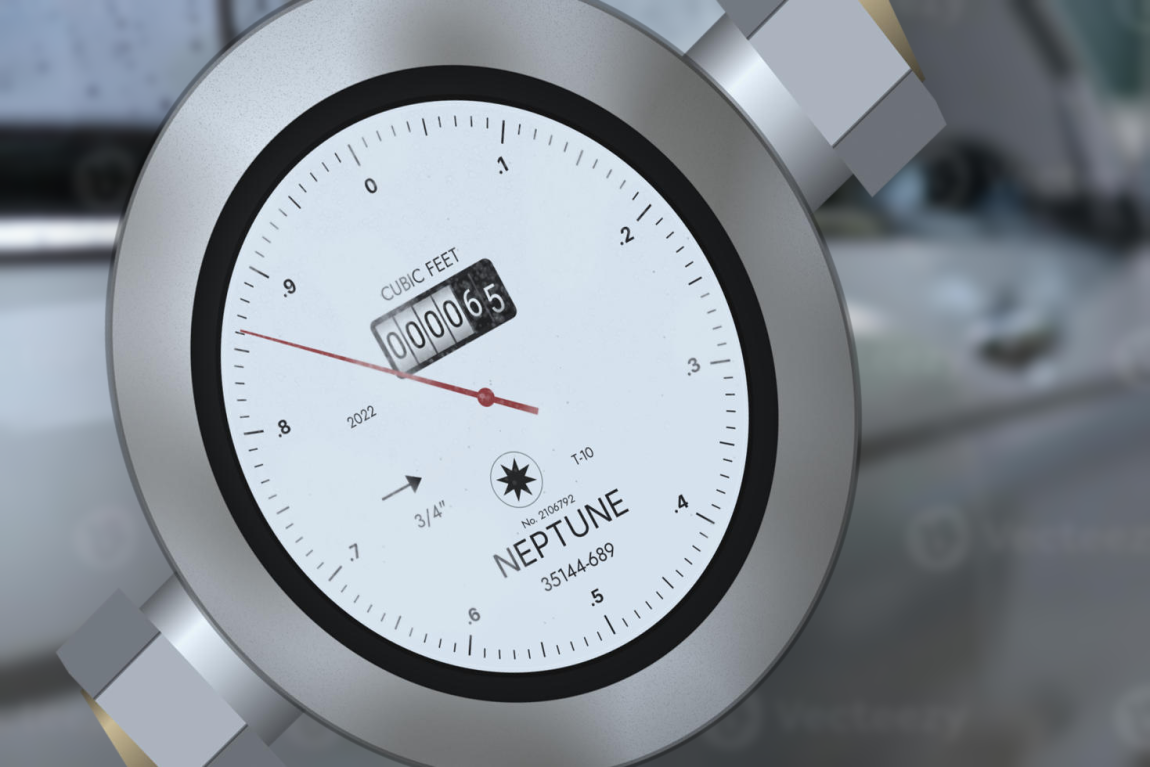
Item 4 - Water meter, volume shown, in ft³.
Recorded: 64.86 ft³
